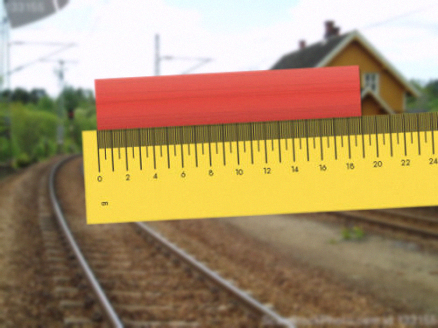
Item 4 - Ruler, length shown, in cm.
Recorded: 19 cm
